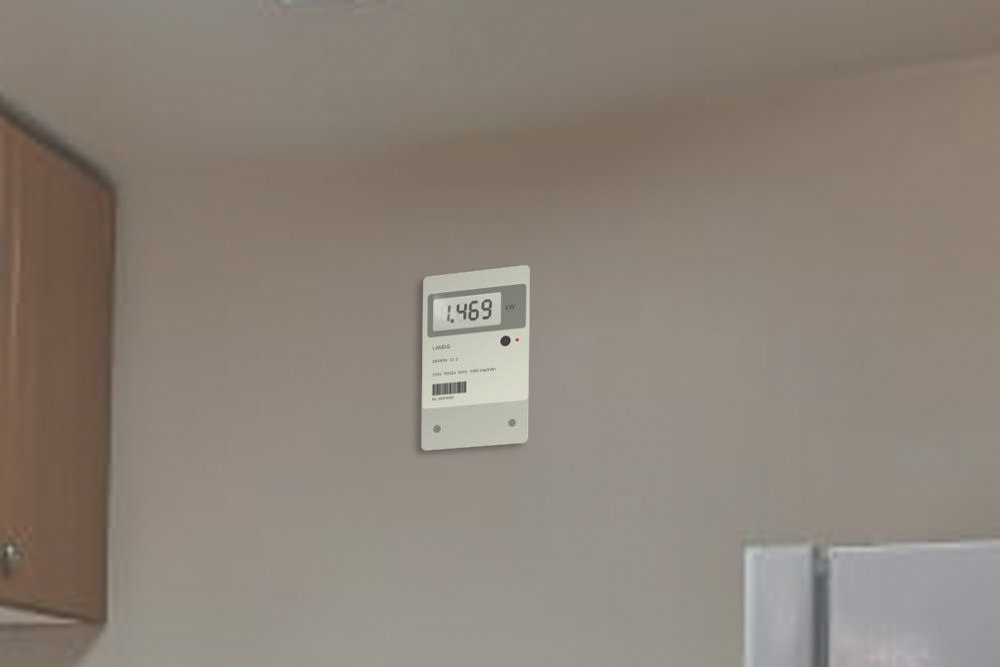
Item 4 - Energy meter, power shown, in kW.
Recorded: 1.469 kW
